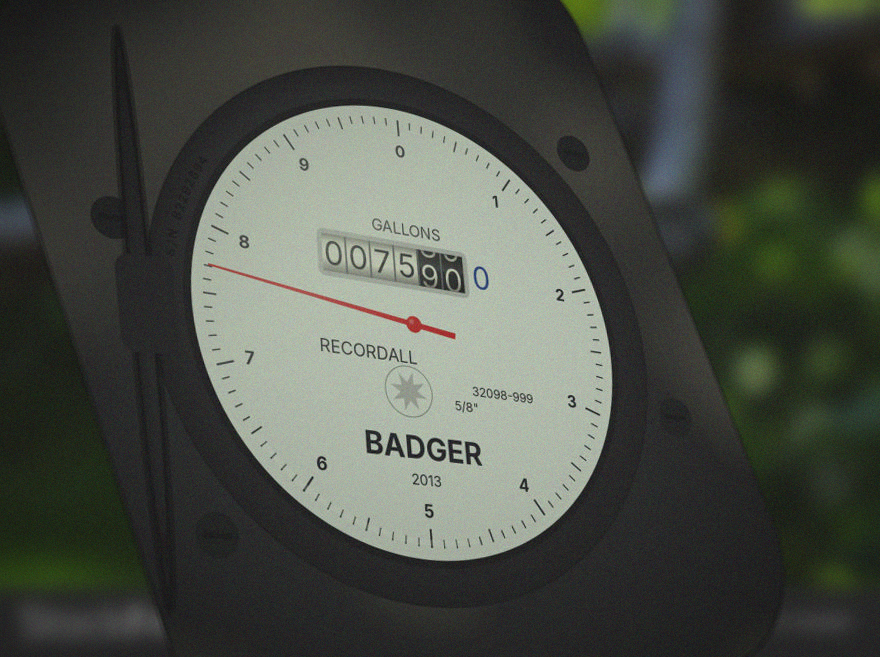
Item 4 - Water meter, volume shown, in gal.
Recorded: 75897.7 gal
